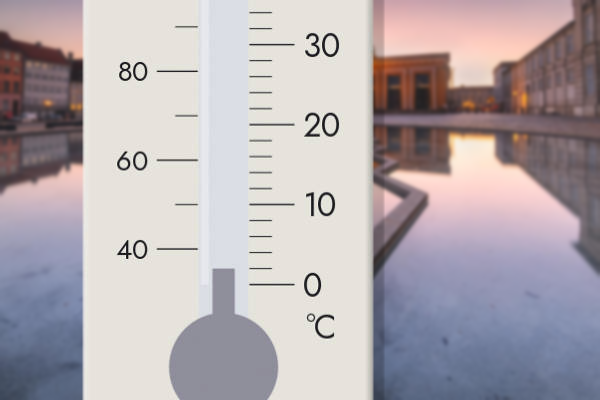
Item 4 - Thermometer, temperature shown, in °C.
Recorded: 2 °C
